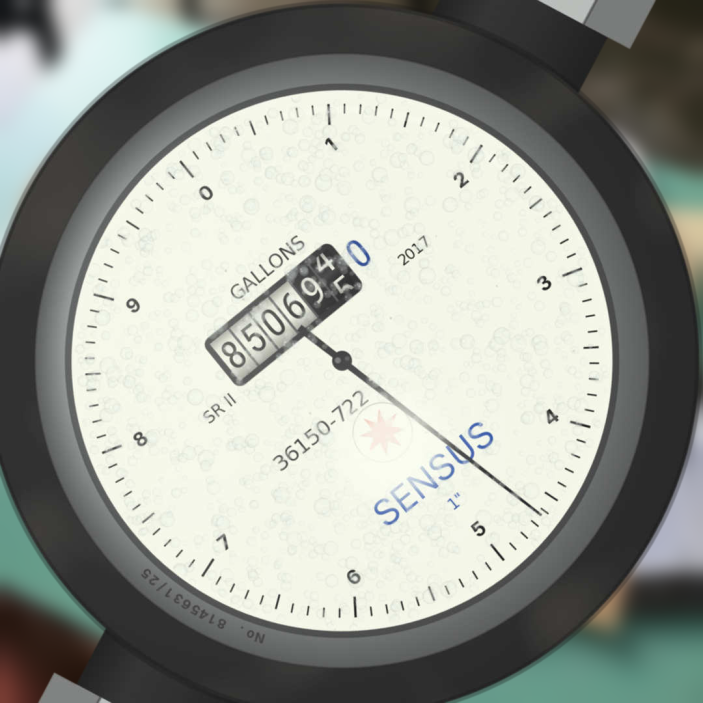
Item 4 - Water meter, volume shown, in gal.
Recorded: 8506944.6 gal
